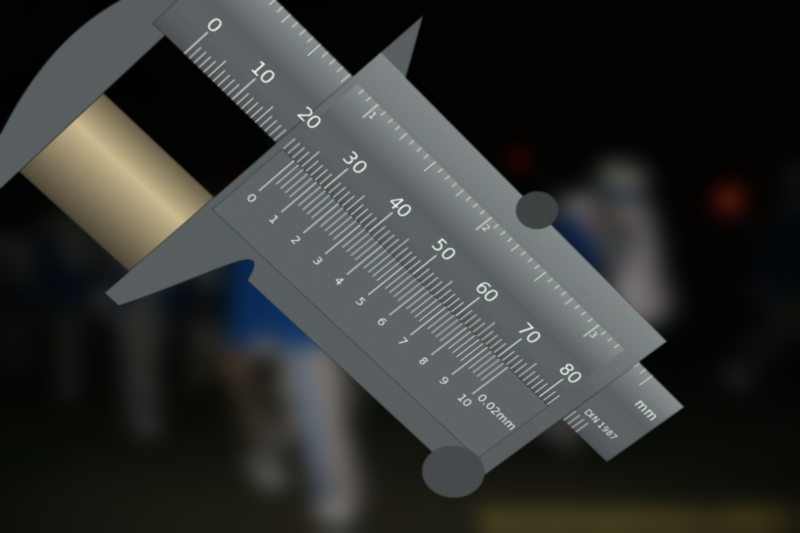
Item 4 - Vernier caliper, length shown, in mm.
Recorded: 23.5 mm
